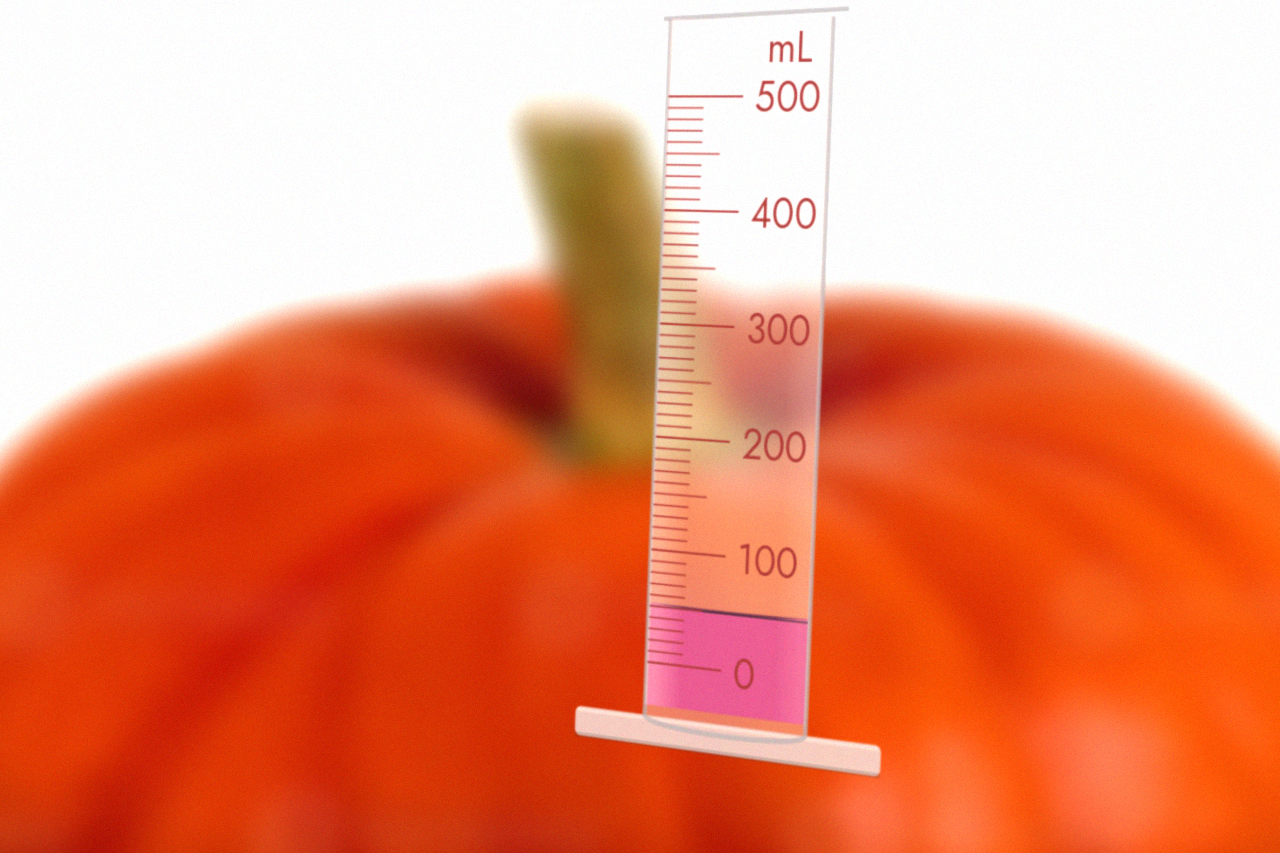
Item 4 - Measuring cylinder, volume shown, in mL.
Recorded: 50 mL
